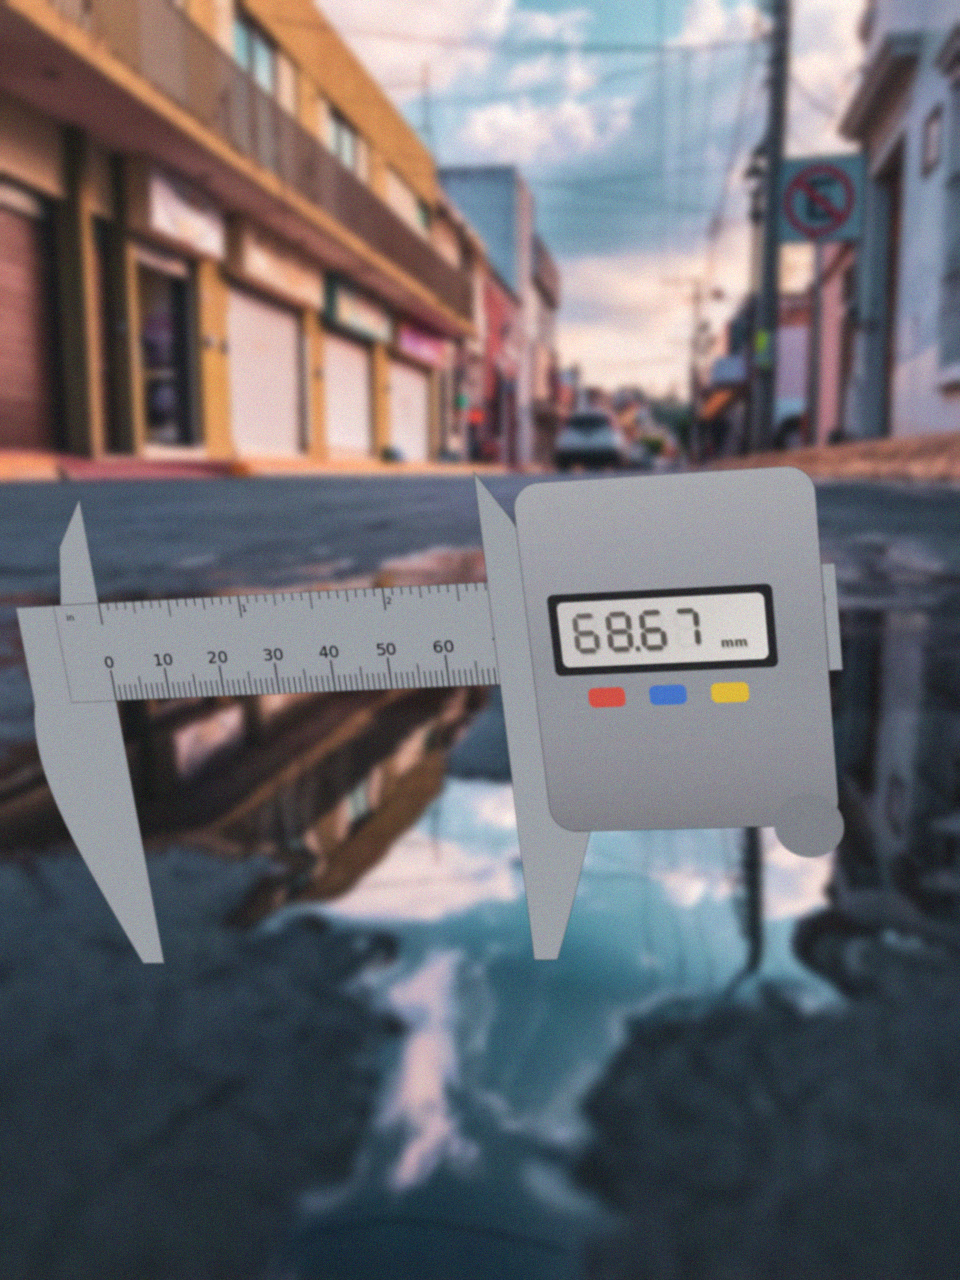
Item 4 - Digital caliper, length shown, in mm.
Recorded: 68.67 mm
